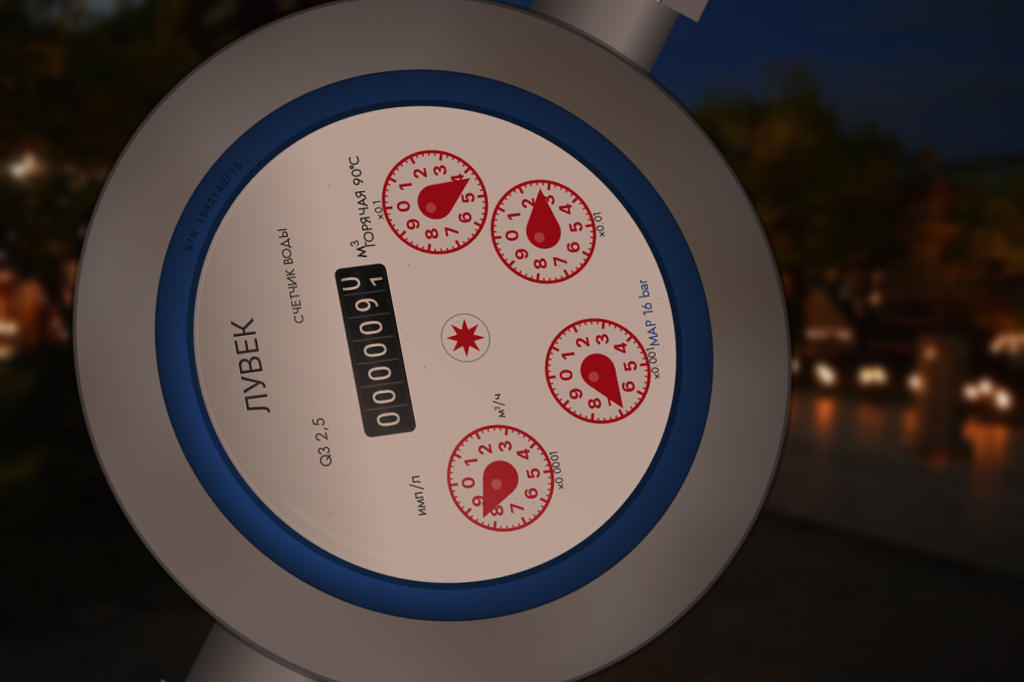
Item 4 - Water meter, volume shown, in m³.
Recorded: 90.4268 m³
